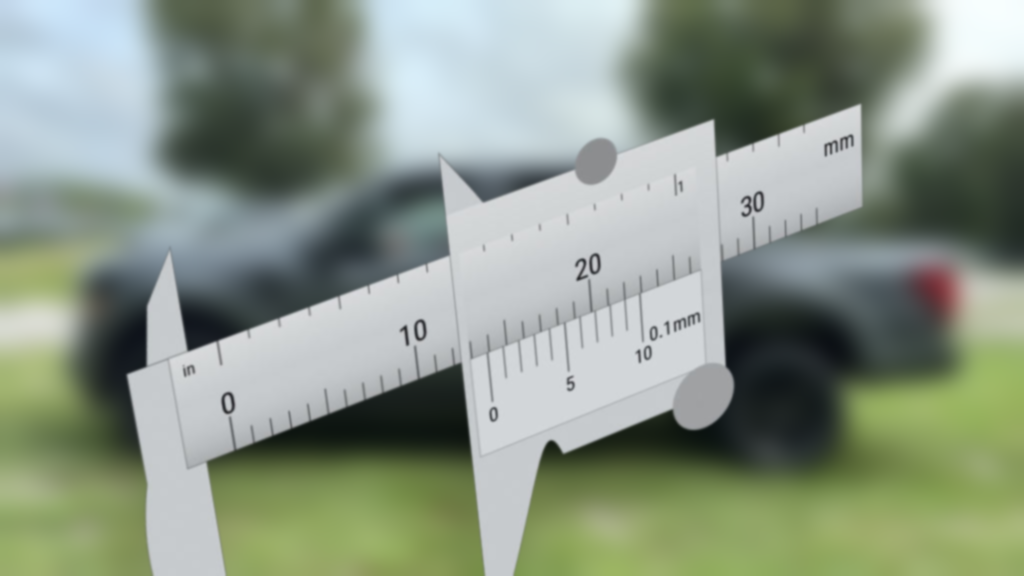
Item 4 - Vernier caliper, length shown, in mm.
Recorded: 13.9 mm
